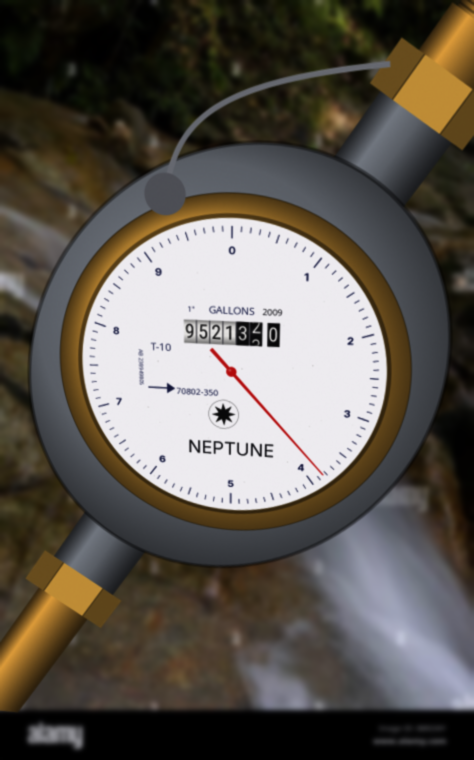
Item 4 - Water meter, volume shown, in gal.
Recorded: 9521323.8 gal
